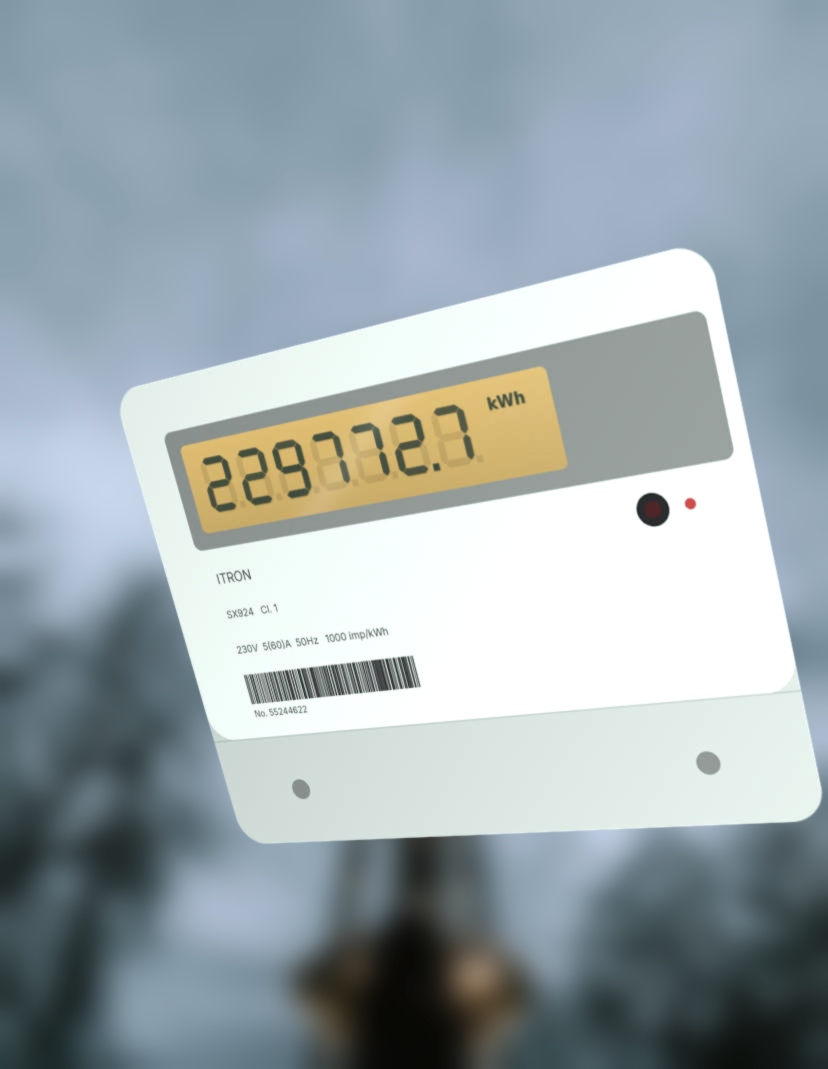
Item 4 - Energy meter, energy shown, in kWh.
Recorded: 229772.7 kWh
